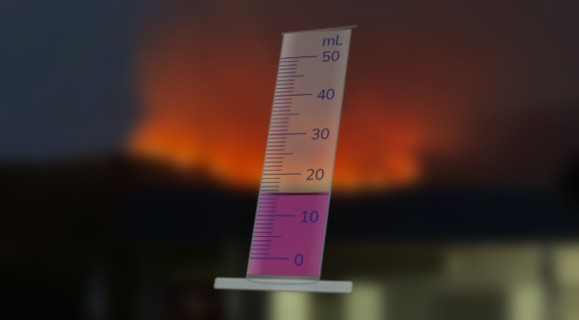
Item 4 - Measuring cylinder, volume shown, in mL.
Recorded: 15 mL
